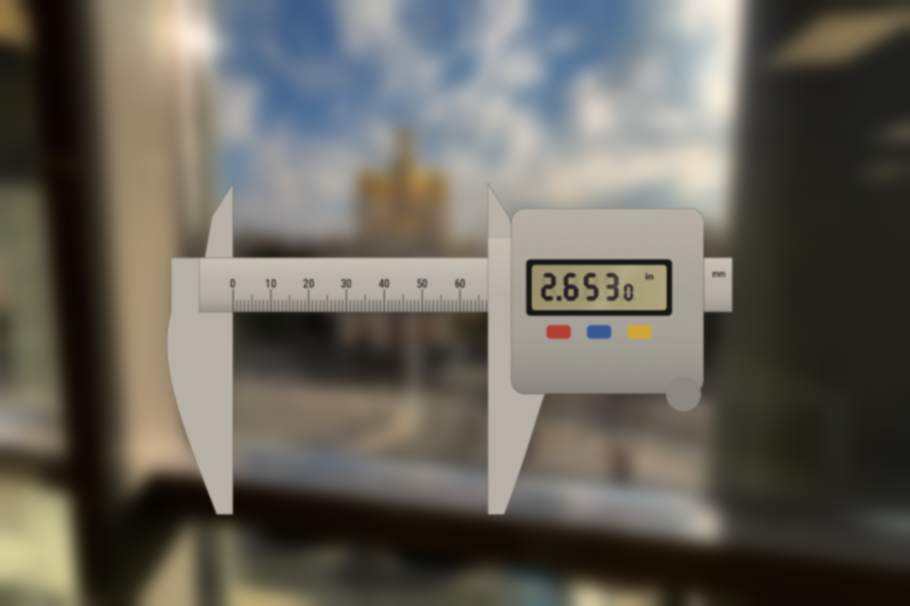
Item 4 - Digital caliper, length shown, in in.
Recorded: 2.6530 in
